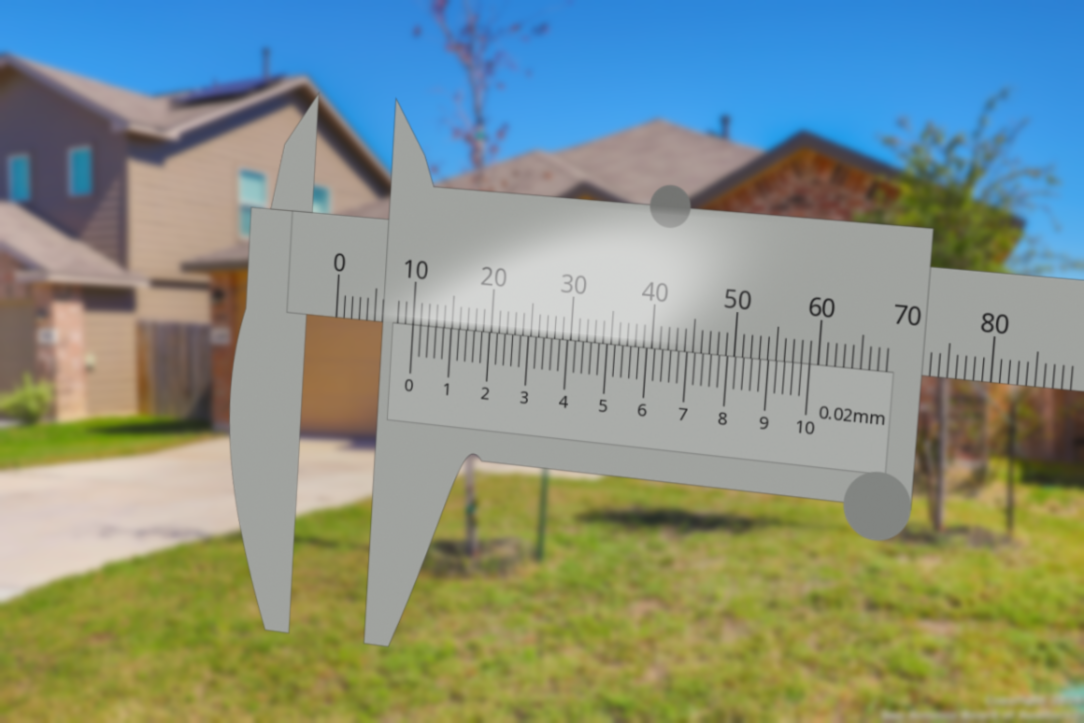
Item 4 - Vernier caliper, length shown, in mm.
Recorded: 10.0 mm
